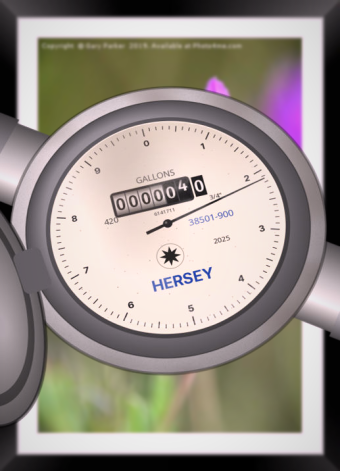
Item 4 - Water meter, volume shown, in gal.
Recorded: 42.1 gal
